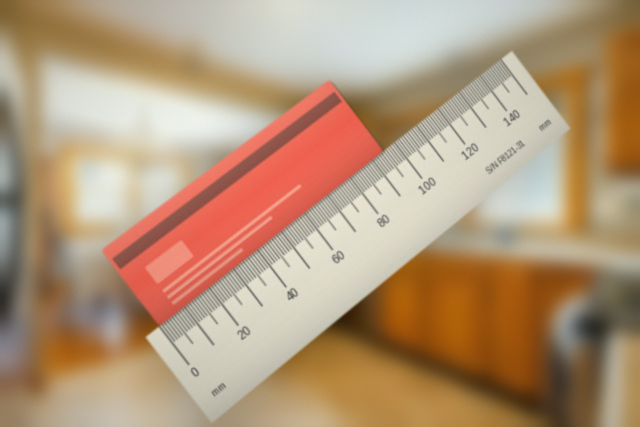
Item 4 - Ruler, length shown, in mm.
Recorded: 95 mm
